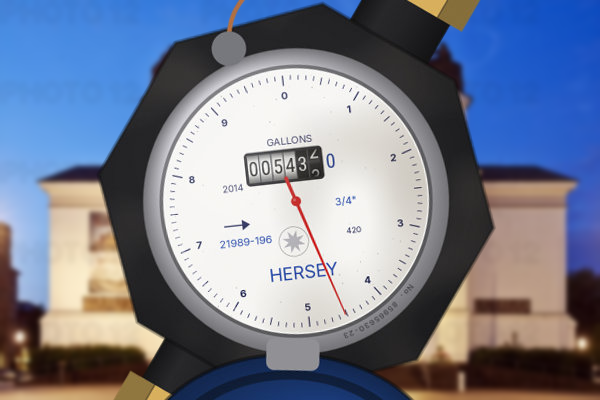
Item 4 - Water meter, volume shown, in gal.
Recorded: 54324.5 gal
